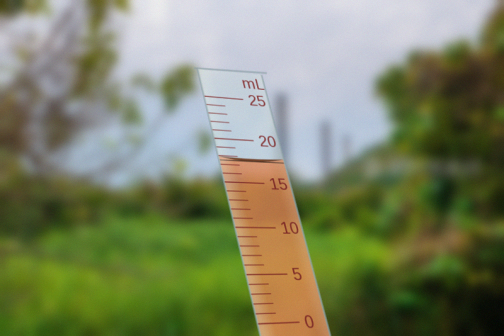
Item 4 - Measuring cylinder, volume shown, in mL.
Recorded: 17.5 mL
